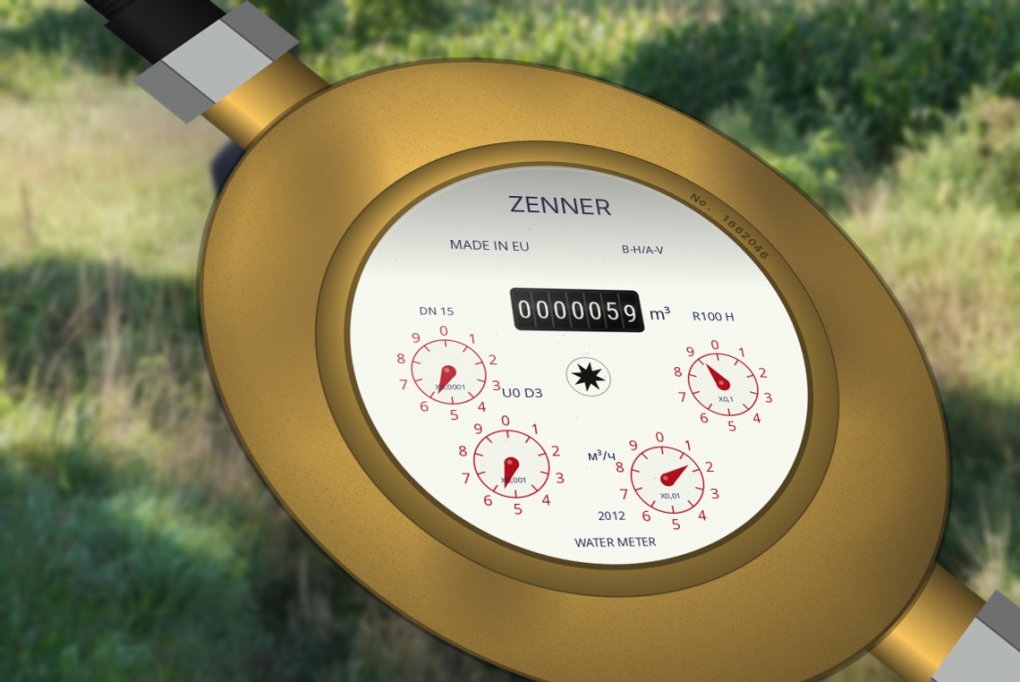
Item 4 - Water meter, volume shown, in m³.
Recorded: 58.9155 m³
